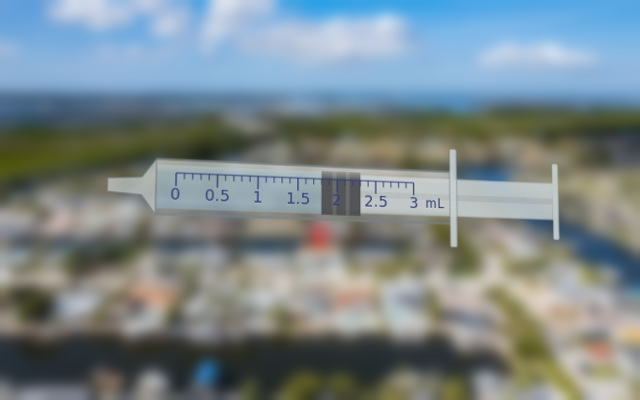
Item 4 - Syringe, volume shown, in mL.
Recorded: 1.8 mL
